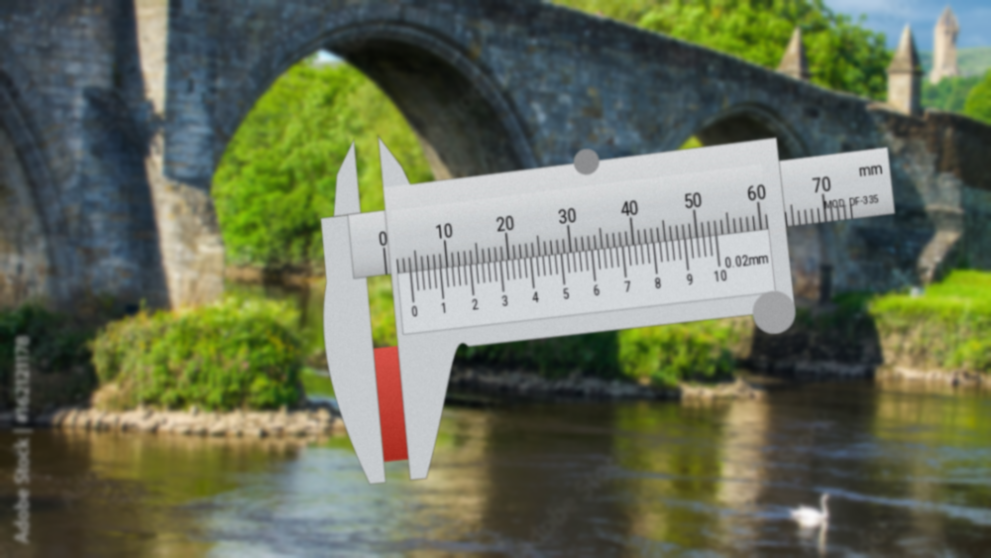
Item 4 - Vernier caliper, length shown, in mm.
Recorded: 4.0 mm
